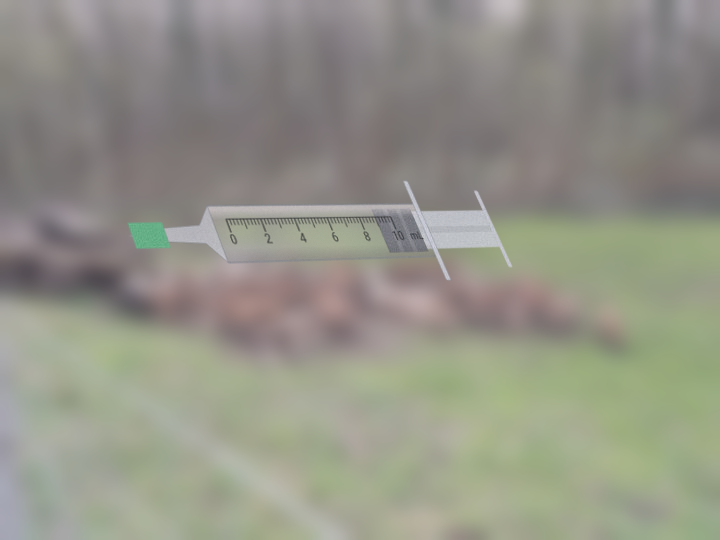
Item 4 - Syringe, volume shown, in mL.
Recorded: 9 mL
